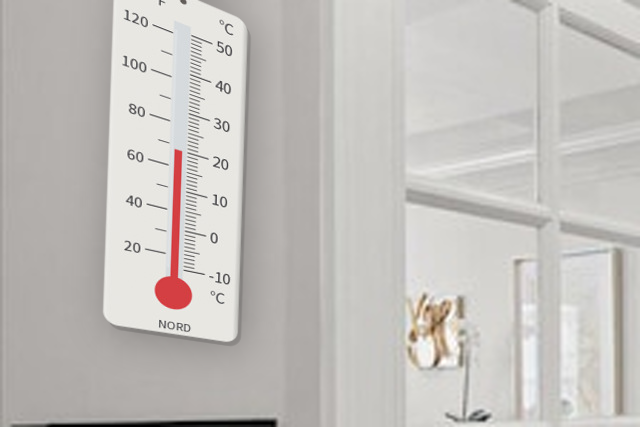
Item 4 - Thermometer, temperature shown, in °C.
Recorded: 20 °C
